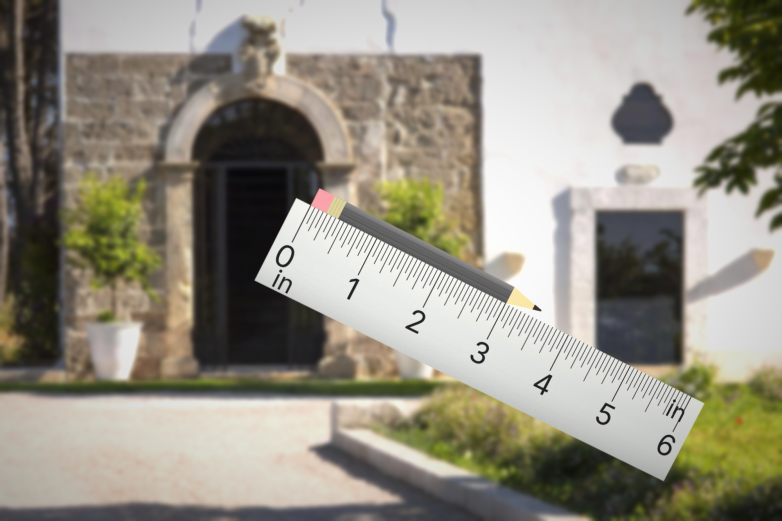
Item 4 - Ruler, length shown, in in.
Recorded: 3.5 in
